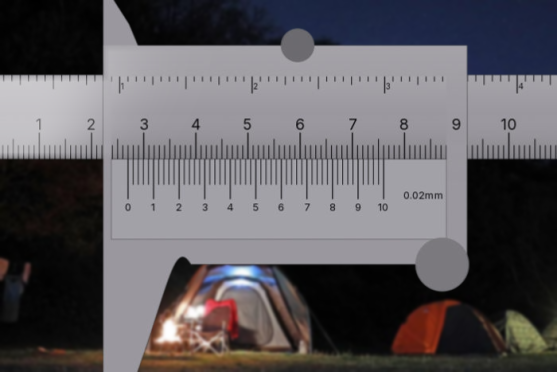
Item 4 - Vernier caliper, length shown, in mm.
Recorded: 27.0 mm
